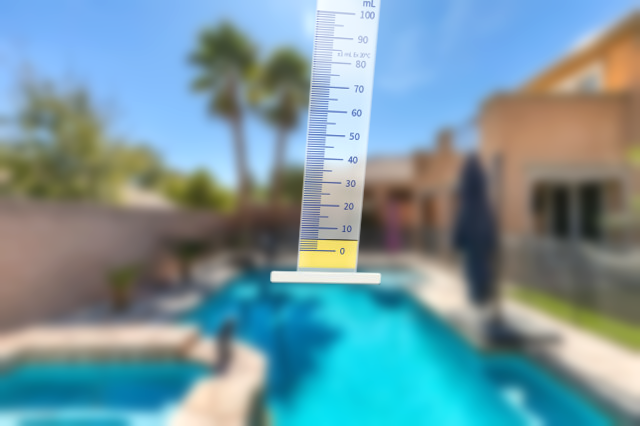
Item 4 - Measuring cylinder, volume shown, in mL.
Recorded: 5 mL
